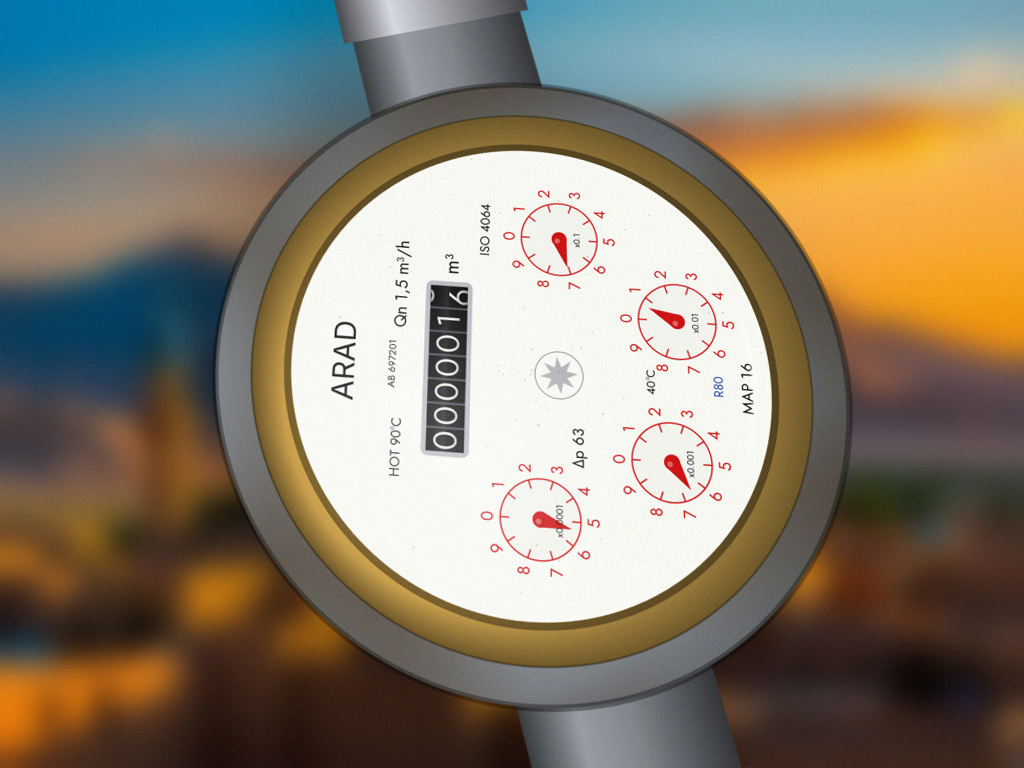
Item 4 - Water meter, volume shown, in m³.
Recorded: 15.7065 m³
